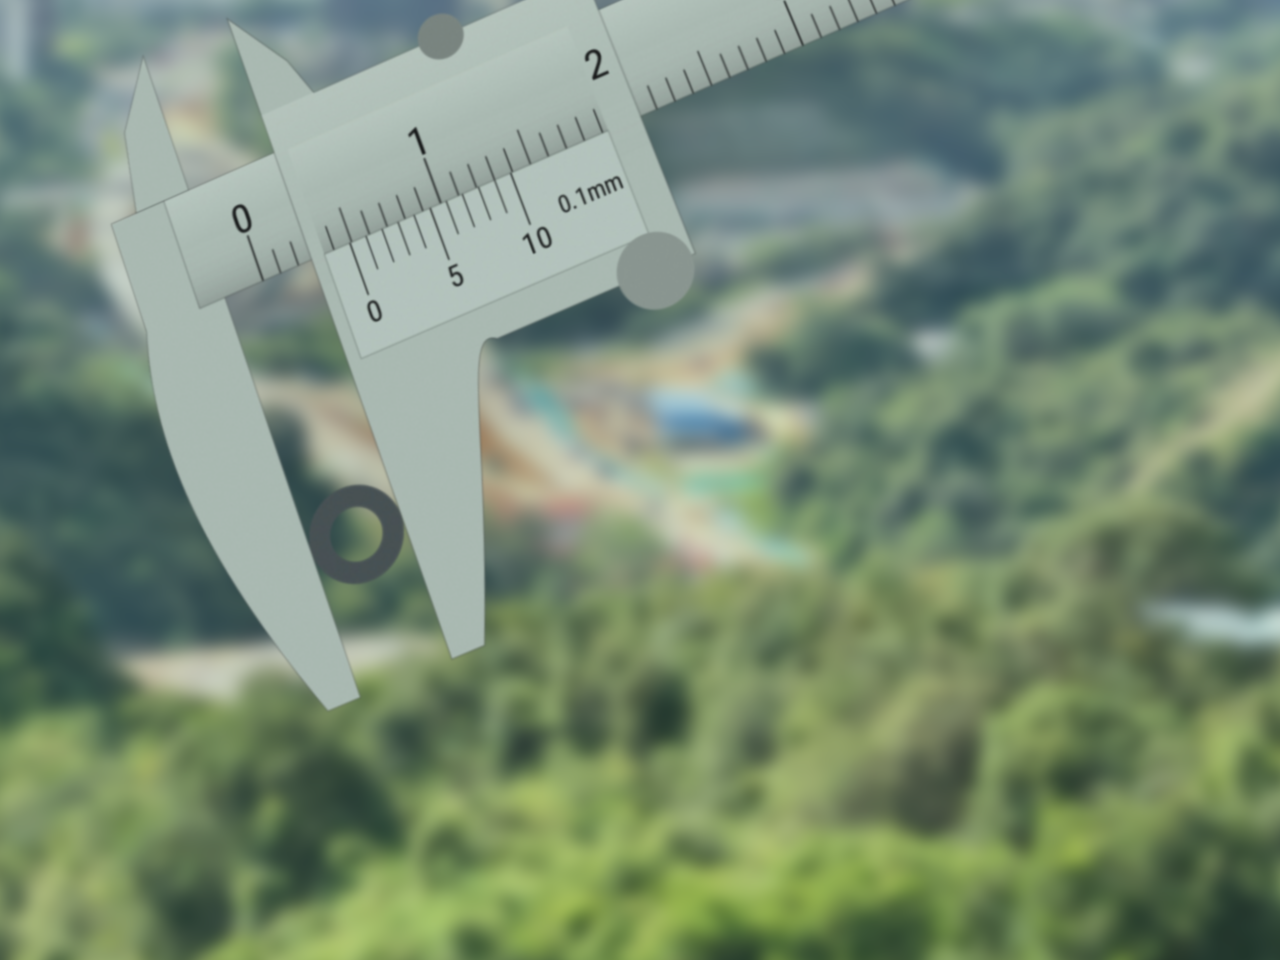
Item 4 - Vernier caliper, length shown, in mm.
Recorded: 4.9 mm
